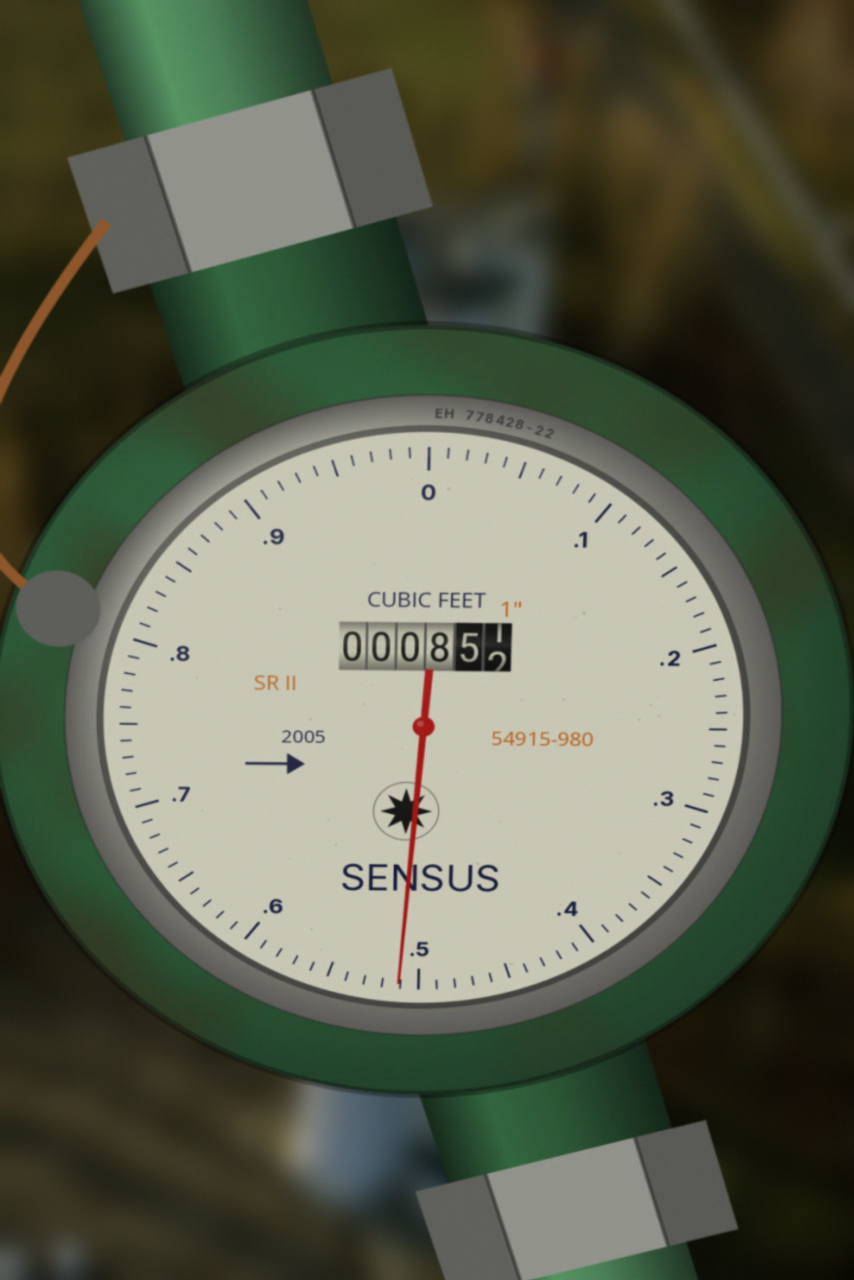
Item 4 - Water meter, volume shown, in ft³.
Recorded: 851.51 ft³
